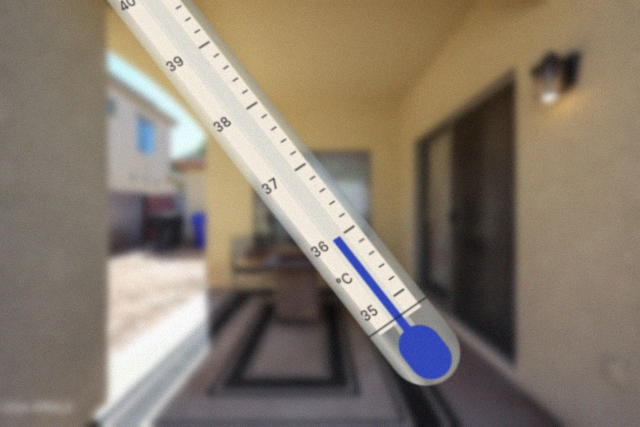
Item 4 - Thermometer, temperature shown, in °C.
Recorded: 36 °C
